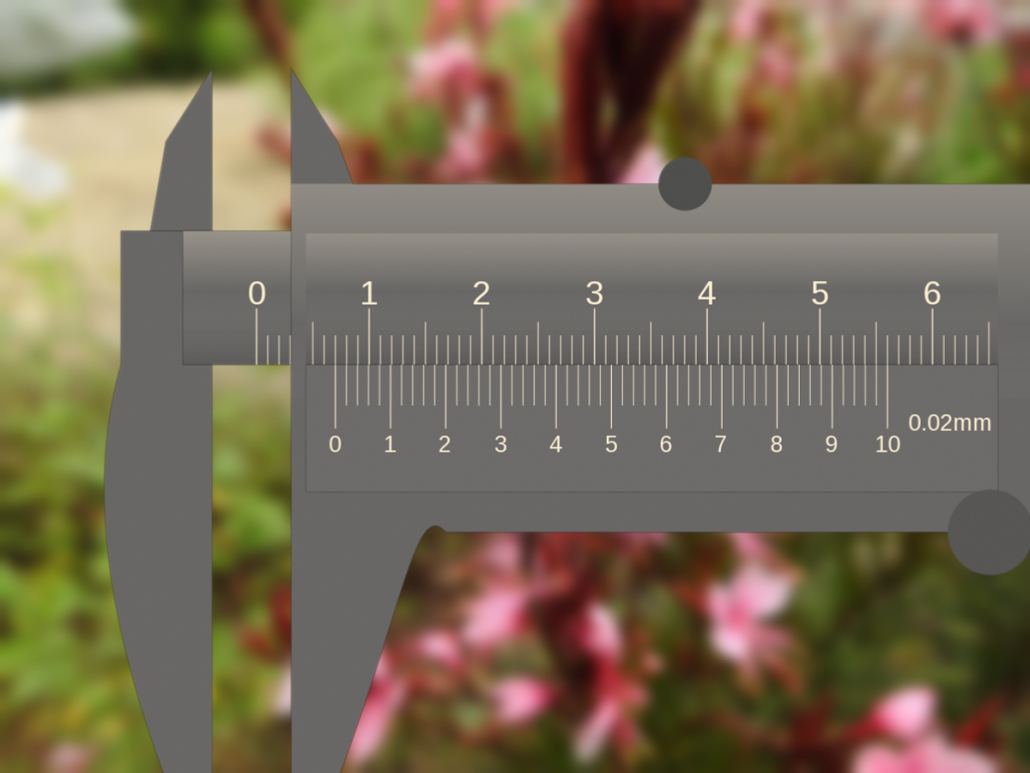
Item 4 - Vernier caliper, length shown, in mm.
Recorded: 7.0 mm
